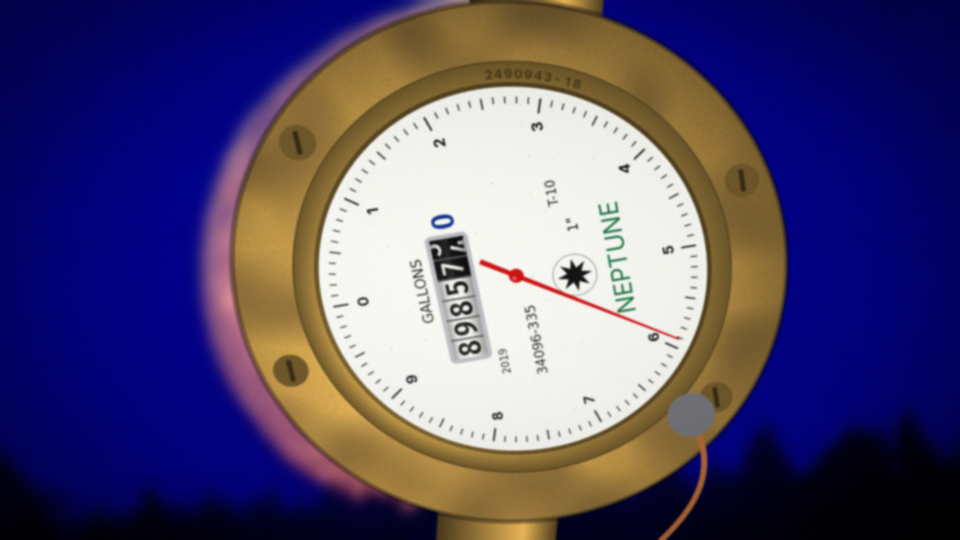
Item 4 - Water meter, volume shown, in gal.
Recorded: 8985735.9 gal
